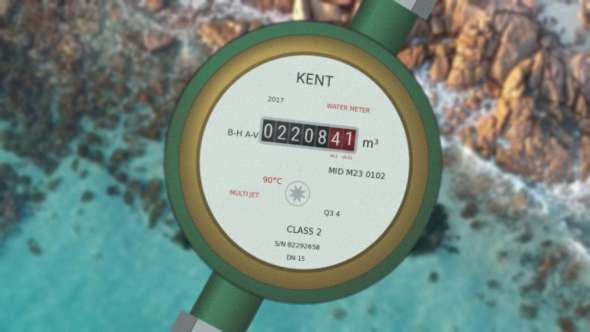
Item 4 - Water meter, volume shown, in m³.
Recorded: 2208.41 m³
